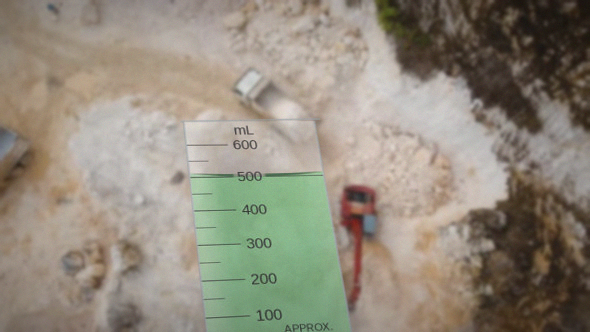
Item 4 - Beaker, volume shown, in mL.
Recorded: 500 mL
